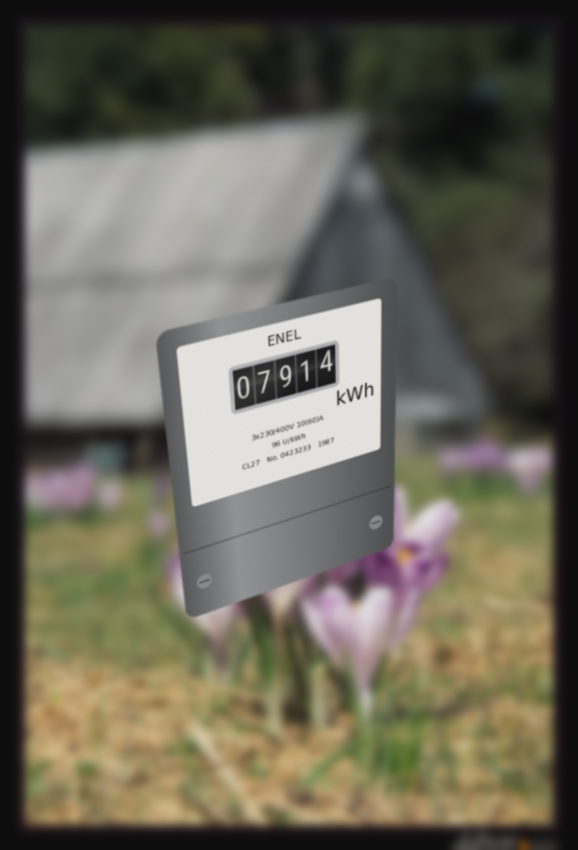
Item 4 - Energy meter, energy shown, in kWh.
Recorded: 7914 kWh
